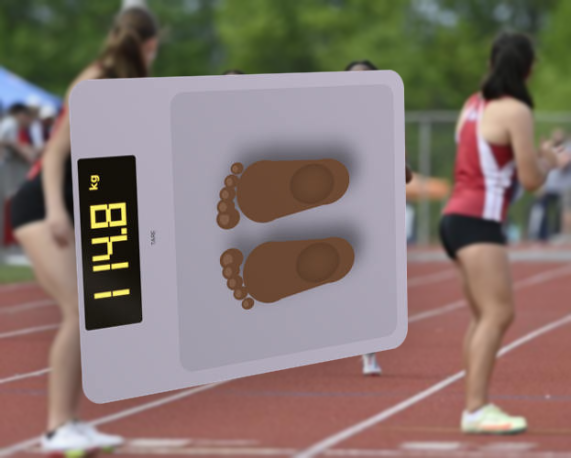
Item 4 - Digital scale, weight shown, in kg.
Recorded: 114.8 kg
